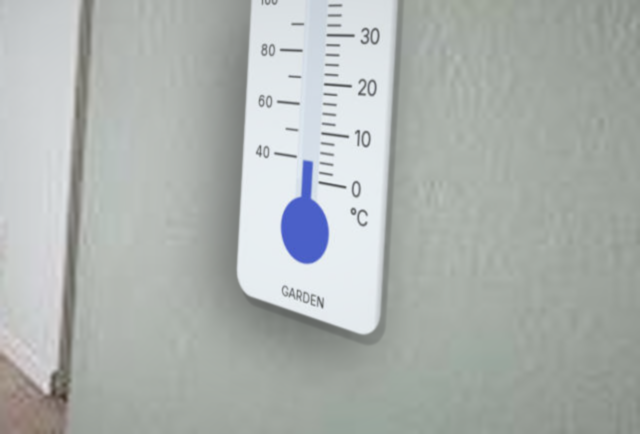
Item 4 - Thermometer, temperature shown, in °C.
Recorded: 4 °C
